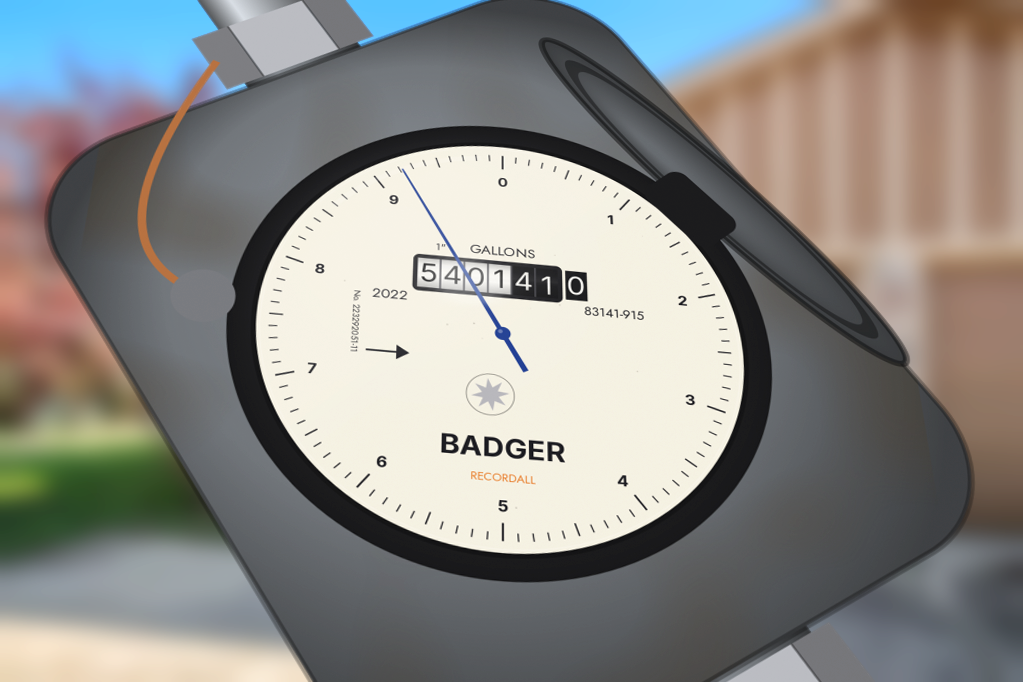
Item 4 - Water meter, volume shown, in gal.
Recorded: 5401409.2 gal
